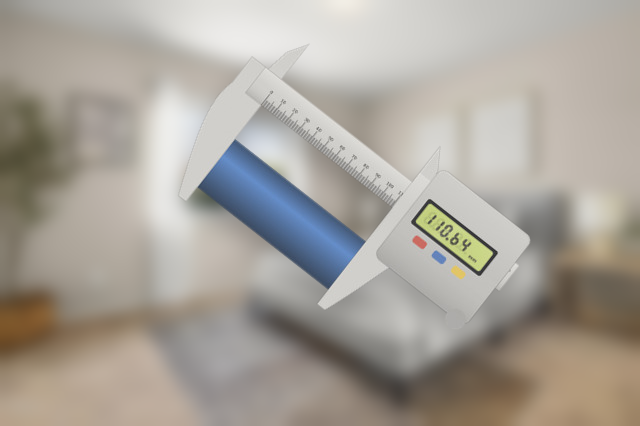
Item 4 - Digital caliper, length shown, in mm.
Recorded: 110.64 mm
